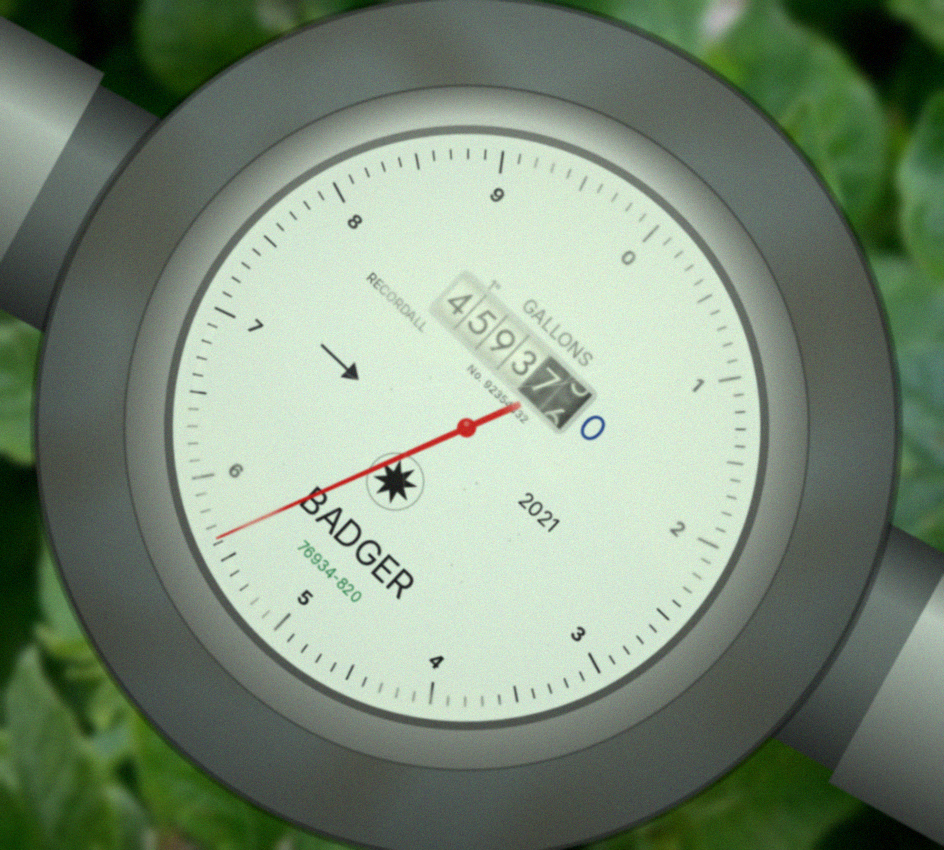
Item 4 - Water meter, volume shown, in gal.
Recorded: 4593755.6 gal
